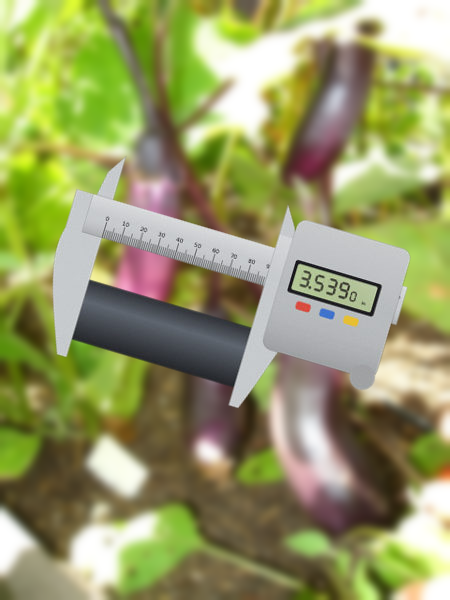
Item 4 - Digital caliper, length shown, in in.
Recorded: 3.5390 in
